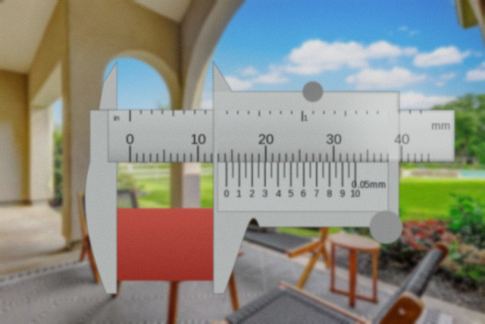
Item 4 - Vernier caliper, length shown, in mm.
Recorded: 14.2 mm
